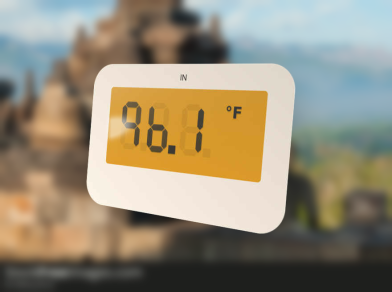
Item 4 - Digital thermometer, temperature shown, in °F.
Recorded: 96.1 °F
